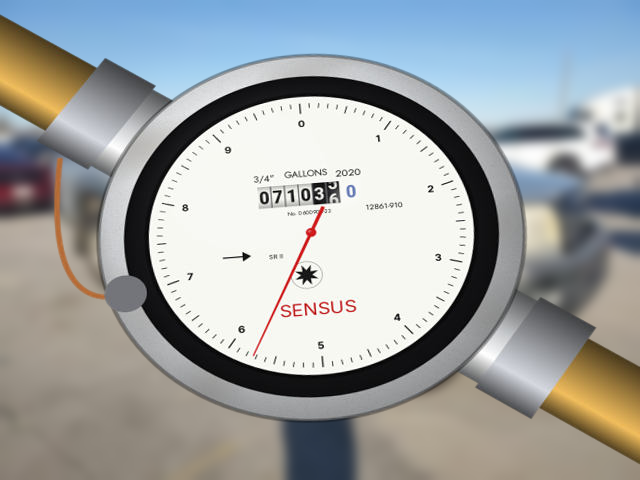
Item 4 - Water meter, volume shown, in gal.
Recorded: 710355.7 gal
